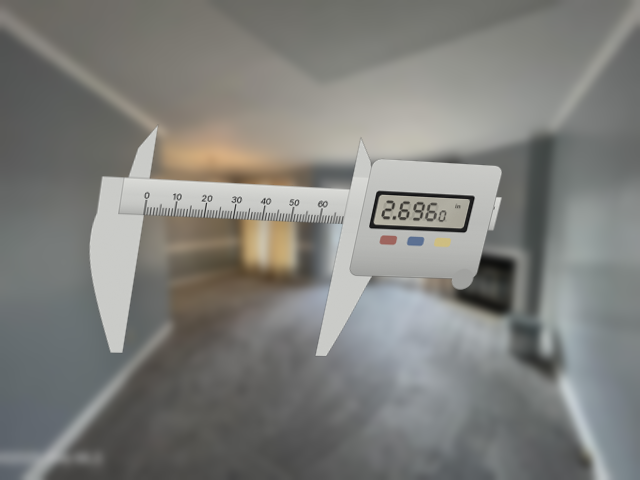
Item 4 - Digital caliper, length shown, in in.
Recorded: 2.6960 in
